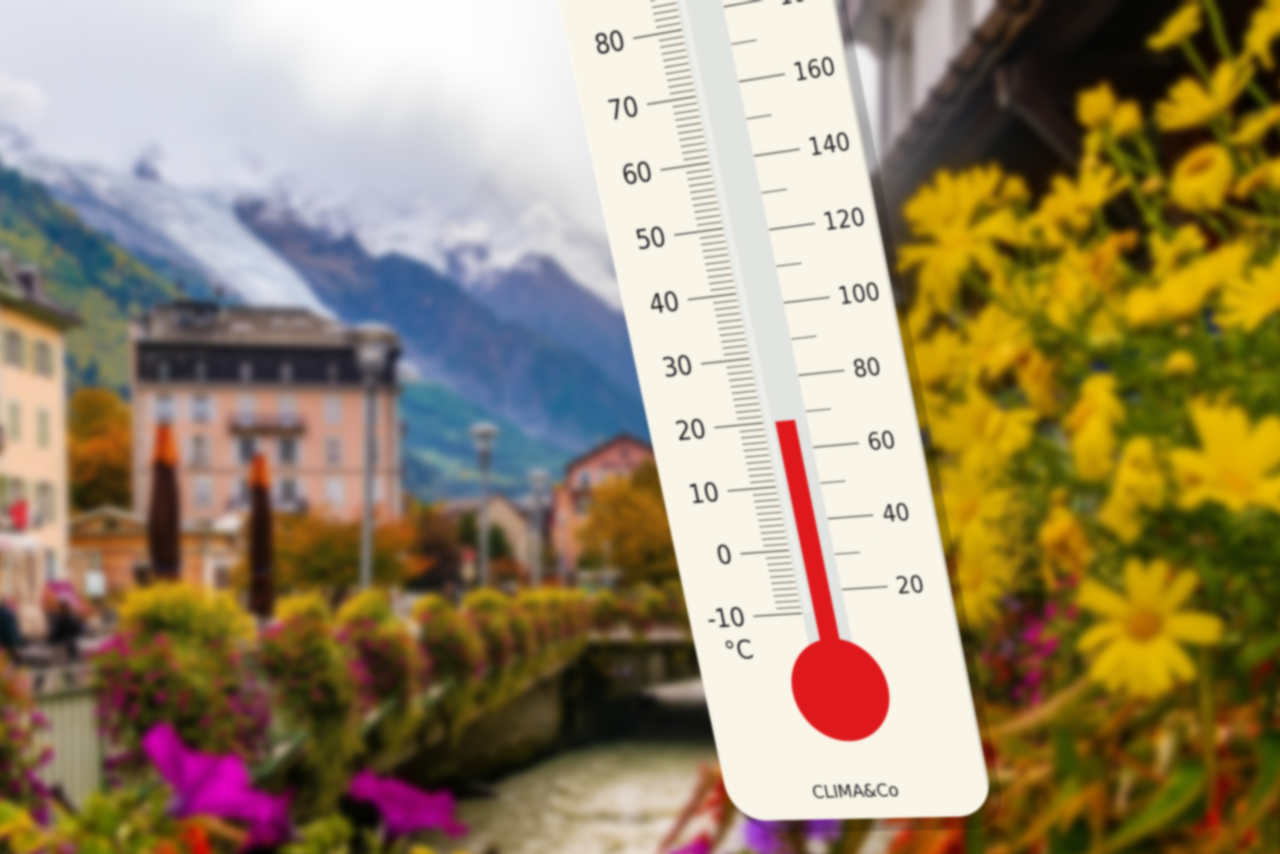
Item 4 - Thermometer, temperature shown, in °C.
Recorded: 20 °C
